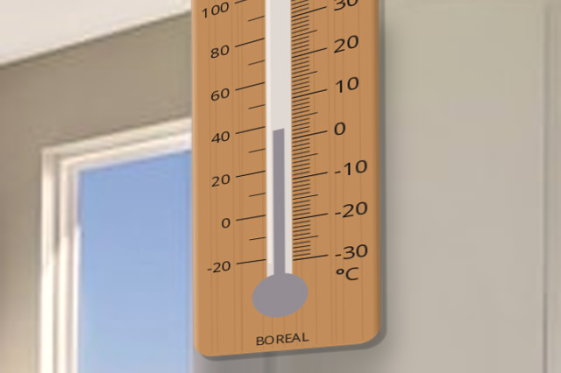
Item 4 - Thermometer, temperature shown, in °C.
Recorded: 3 °C
